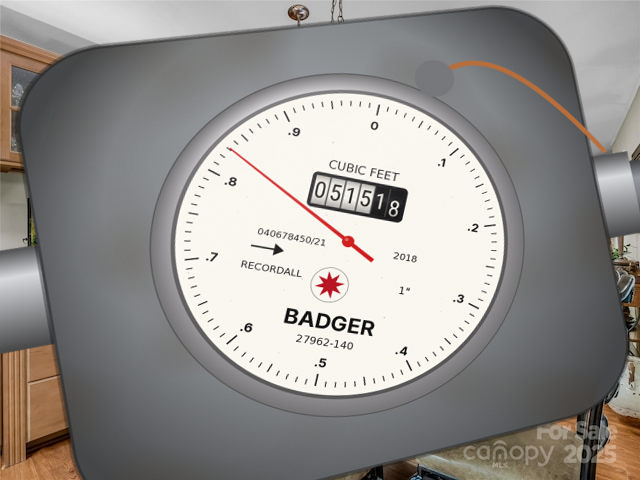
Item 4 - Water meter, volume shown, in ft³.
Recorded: 51517.83 ft³
